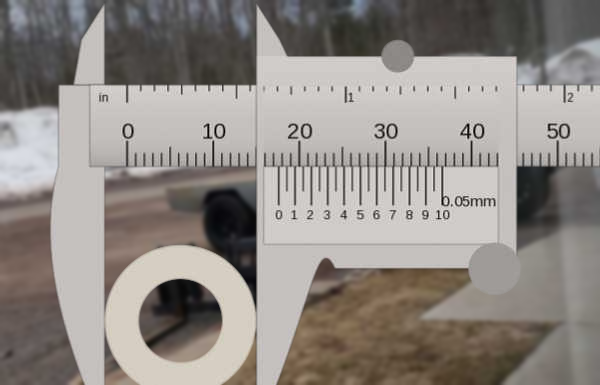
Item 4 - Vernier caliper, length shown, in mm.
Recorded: 17.6 mm
